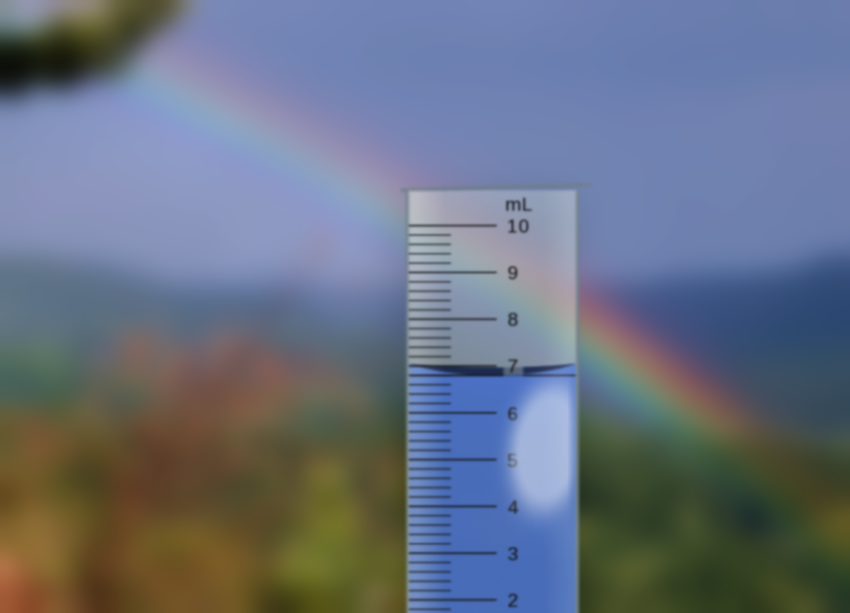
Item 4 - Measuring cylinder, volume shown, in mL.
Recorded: 6.8 mL
